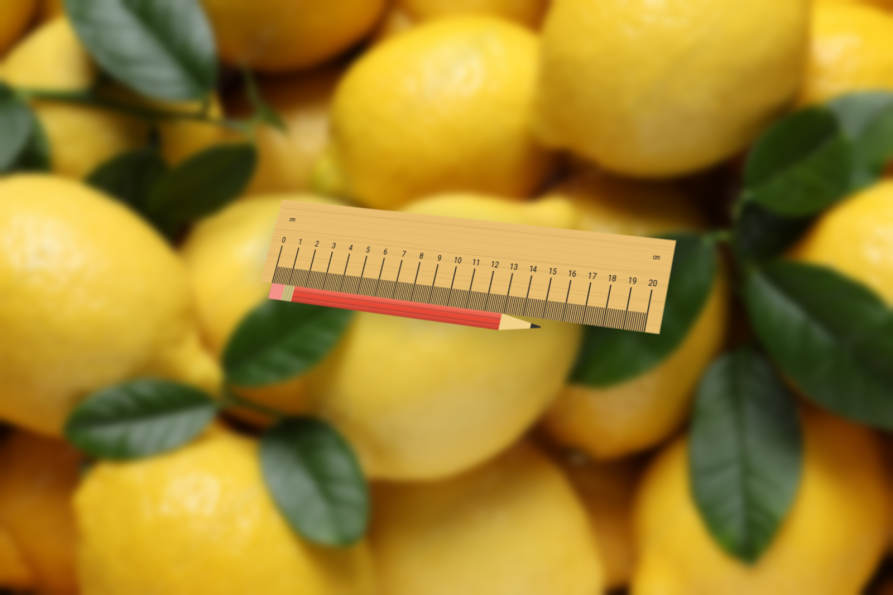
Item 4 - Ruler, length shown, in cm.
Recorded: 15 cm
